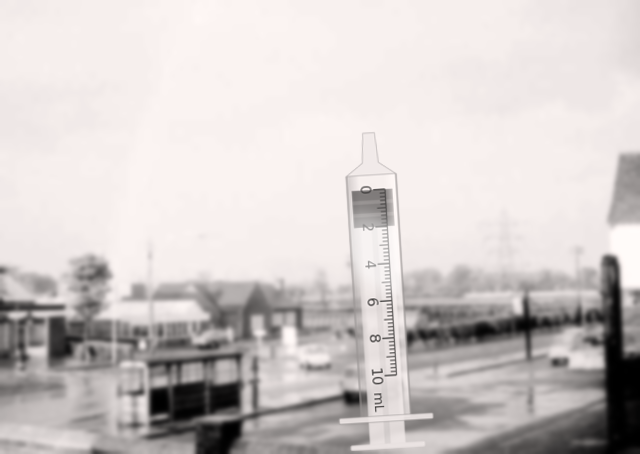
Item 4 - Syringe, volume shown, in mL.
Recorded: 0 mL
